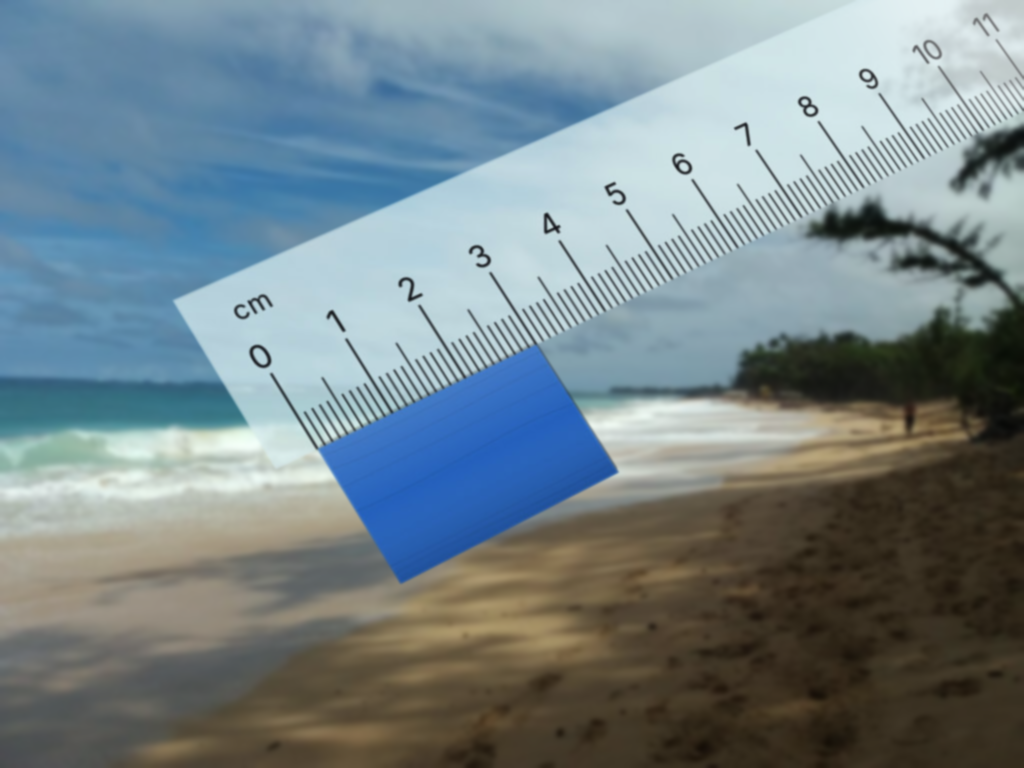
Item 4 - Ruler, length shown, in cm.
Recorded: 3 cm
